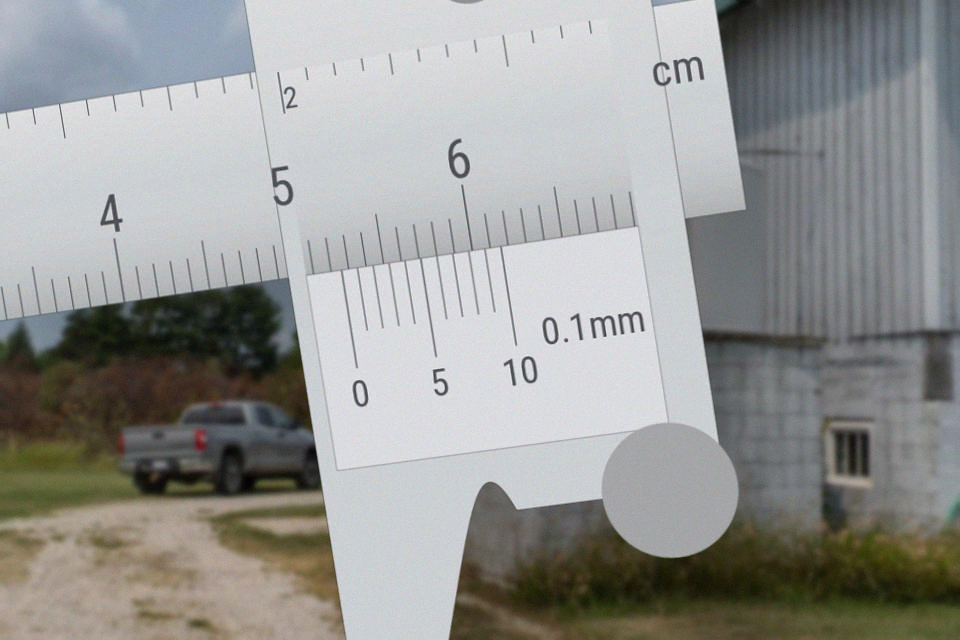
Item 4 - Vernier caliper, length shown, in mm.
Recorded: 52.6 mm
